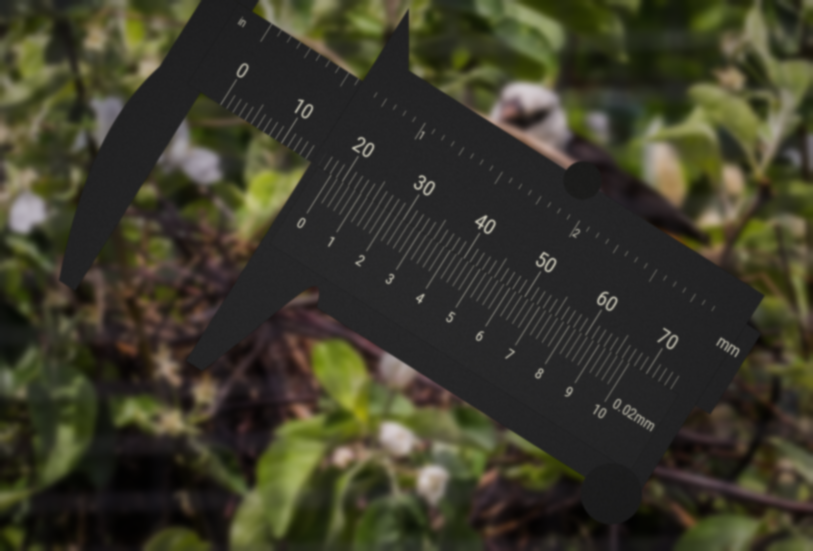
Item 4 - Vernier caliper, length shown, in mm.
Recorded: 18.2 mm
